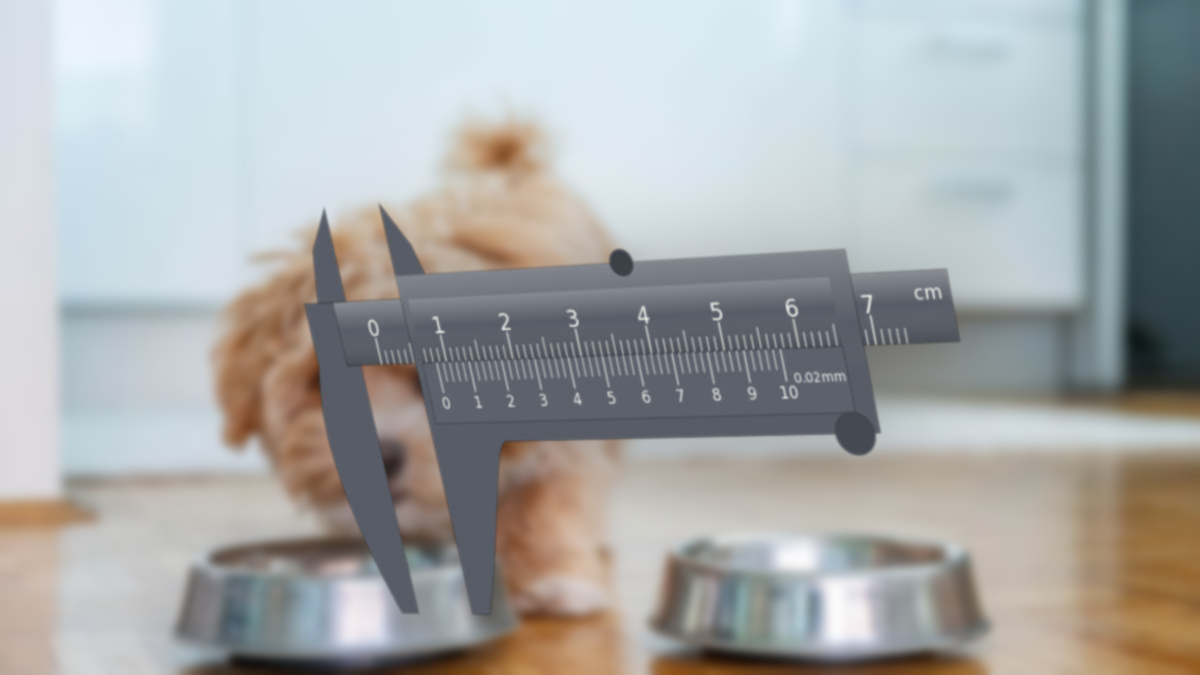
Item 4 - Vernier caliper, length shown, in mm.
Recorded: 8.5 mm
